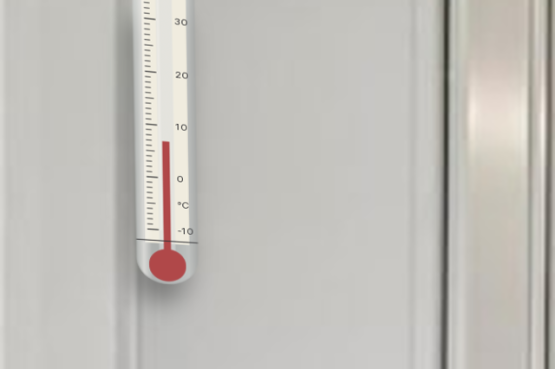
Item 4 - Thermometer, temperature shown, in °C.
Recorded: 7 °C
